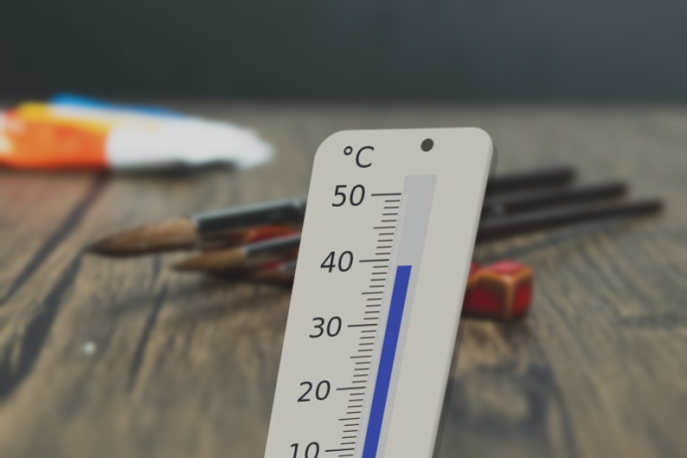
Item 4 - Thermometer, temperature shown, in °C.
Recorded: 39 °C
